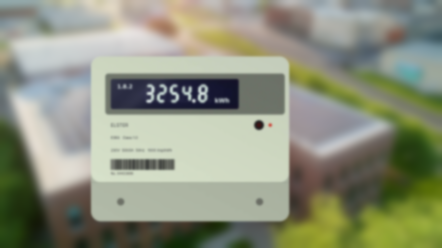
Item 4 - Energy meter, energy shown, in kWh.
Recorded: 3254.8 kWh
